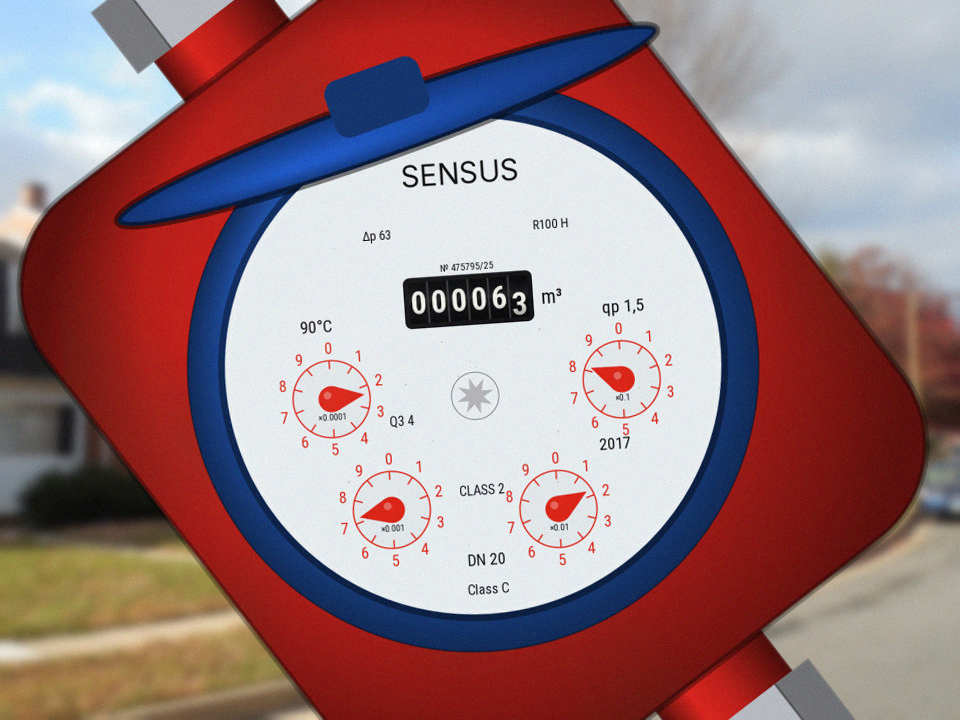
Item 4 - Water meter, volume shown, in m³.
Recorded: 62.8172 m³
